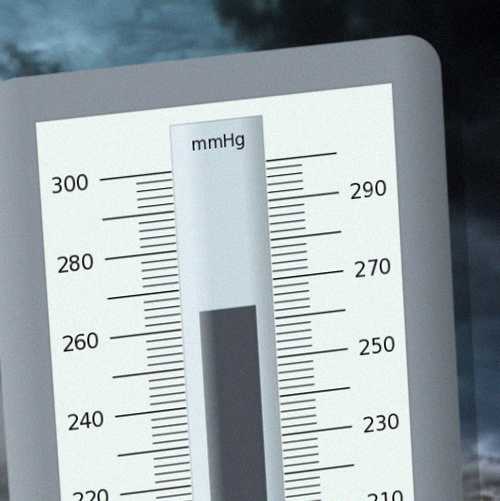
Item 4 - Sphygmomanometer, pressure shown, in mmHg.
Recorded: 264 mmHg
